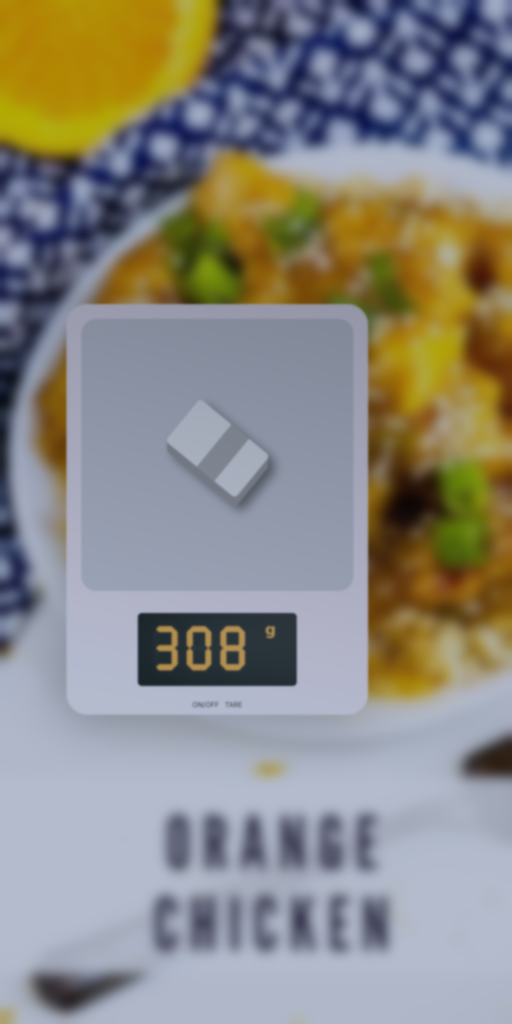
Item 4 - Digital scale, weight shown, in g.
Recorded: 308 g
